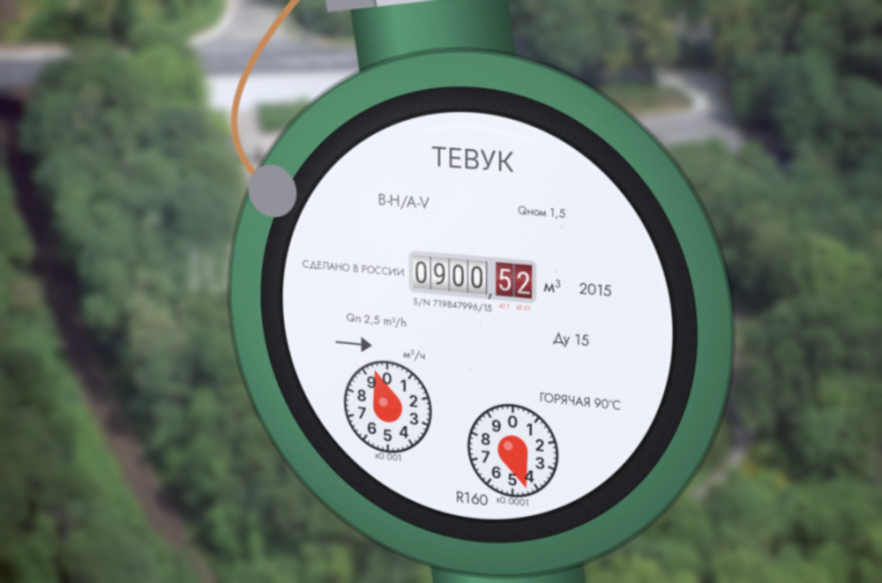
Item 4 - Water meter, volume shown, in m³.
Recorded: 900.5194 m³
